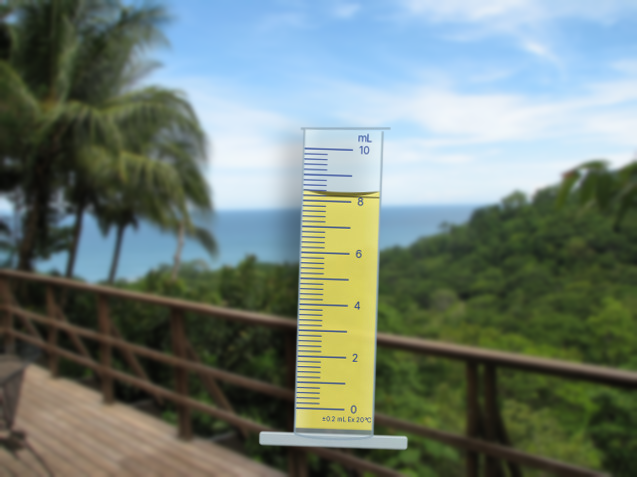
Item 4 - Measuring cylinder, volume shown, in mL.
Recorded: 8.2 mL
